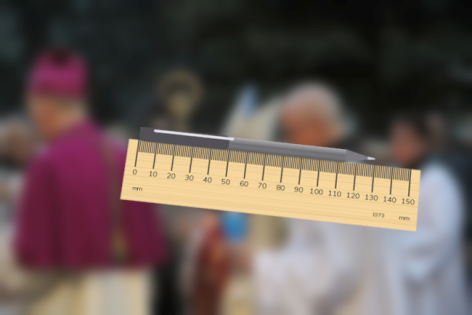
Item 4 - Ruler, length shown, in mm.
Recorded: 130 mm
